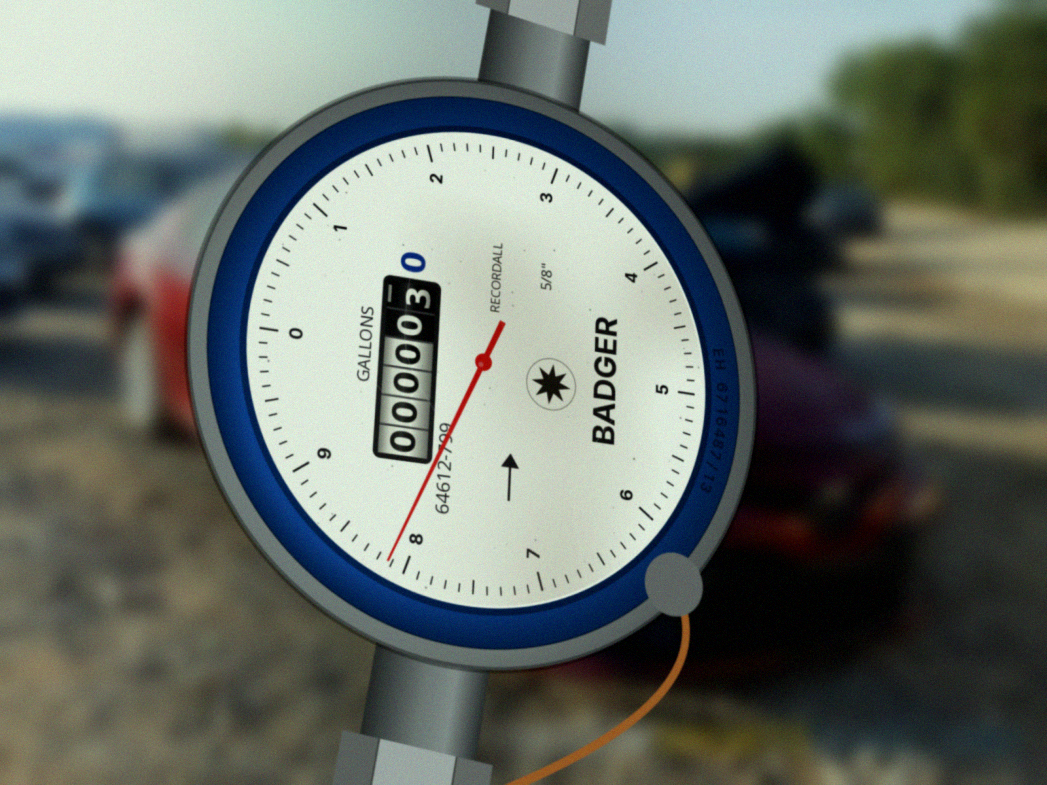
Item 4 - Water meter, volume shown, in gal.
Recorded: 28.1 gal
